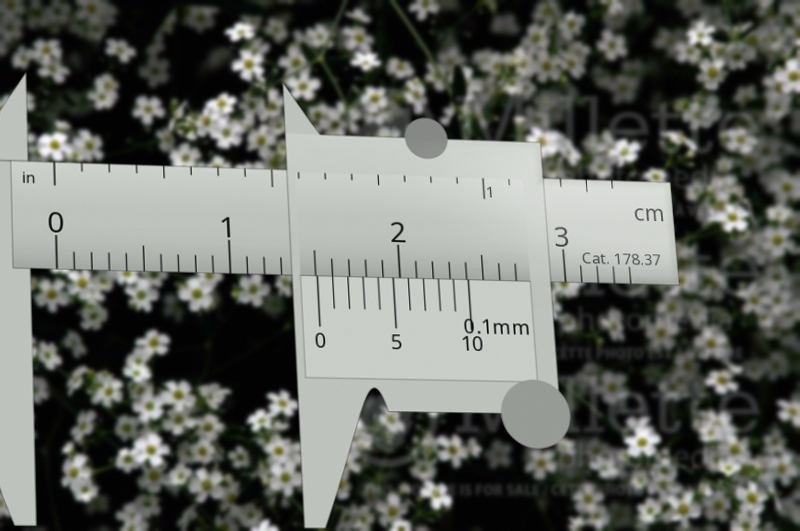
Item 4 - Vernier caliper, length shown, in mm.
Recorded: 15.1 mm
